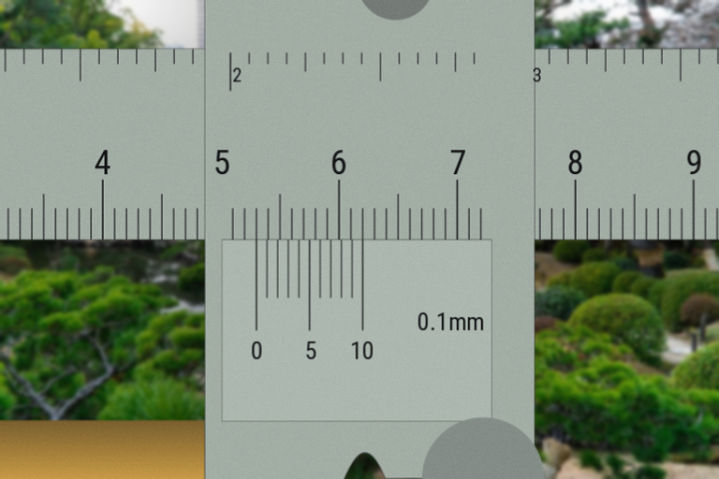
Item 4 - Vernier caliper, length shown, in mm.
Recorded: 53.0 mm
